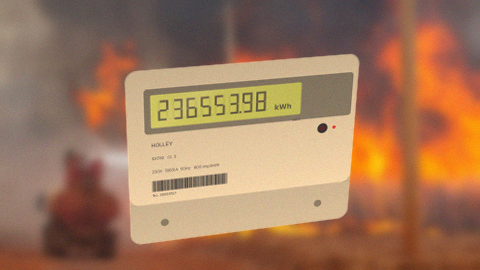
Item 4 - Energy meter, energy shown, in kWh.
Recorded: 236553.98 kWh
